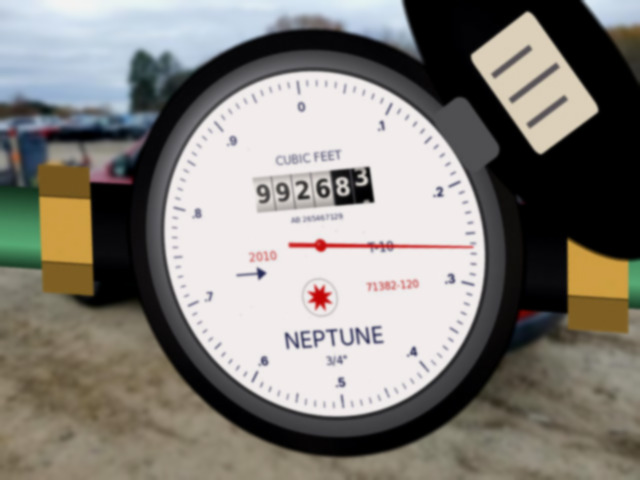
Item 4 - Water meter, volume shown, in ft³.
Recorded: 992683.26 ft³
